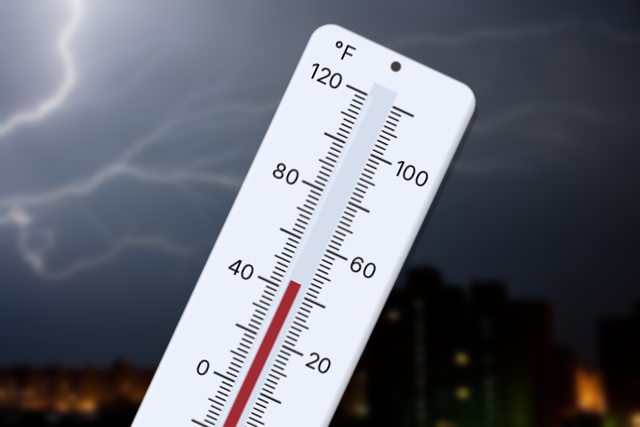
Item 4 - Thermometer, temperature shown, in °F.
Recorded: 44 °F
